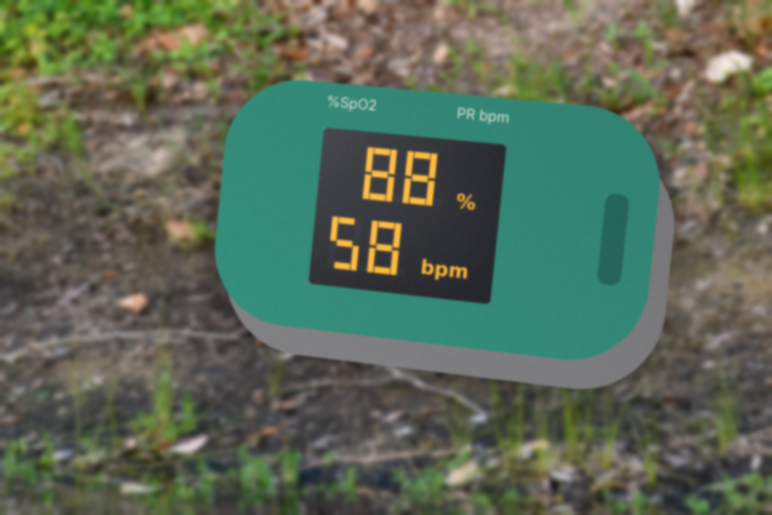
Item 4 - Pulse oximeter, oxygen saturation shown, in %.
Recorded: 88 %
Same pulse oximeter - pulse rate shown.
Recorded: 58 bpm
